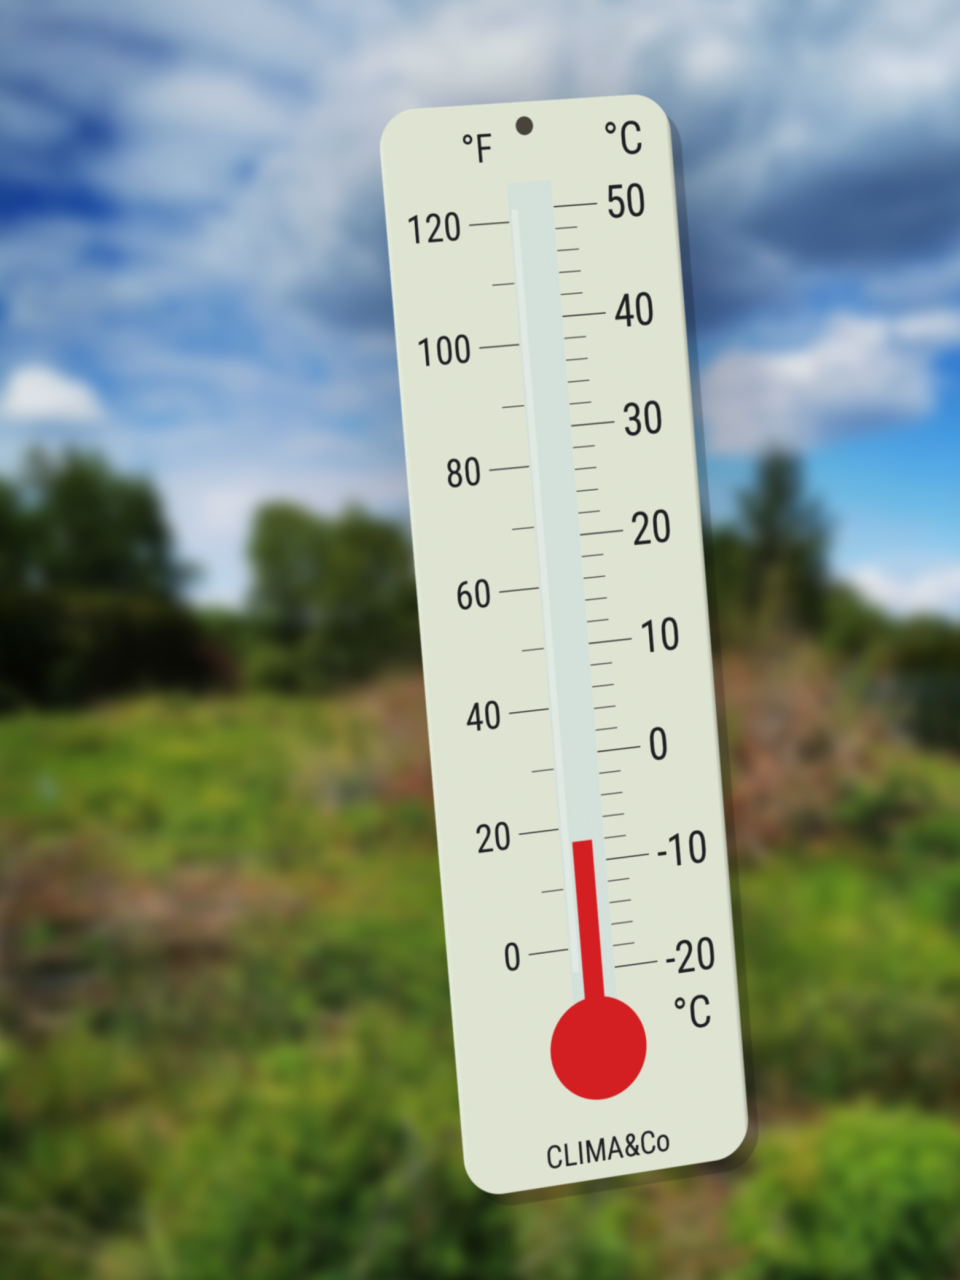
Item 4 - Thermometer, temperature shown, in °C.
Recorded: -8 °C
